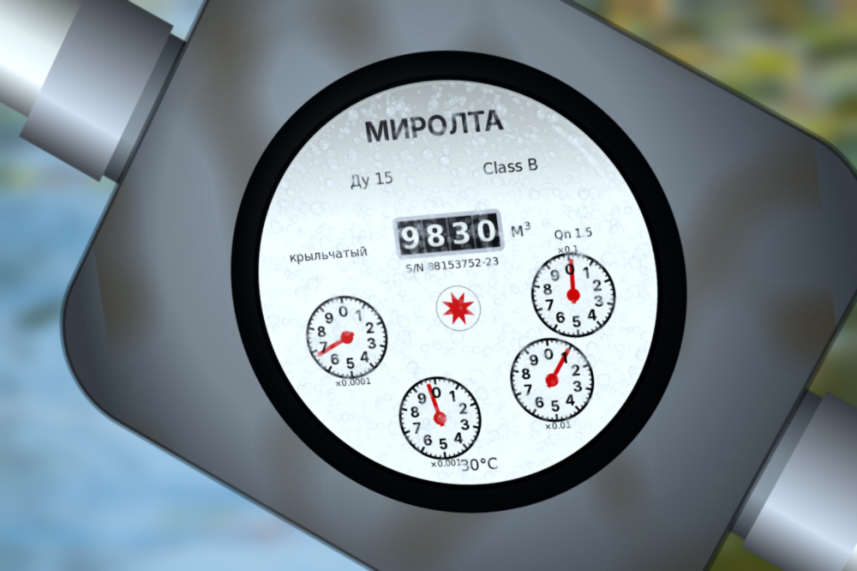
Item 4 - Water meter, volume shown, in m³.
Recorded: 9830.0096 m³
